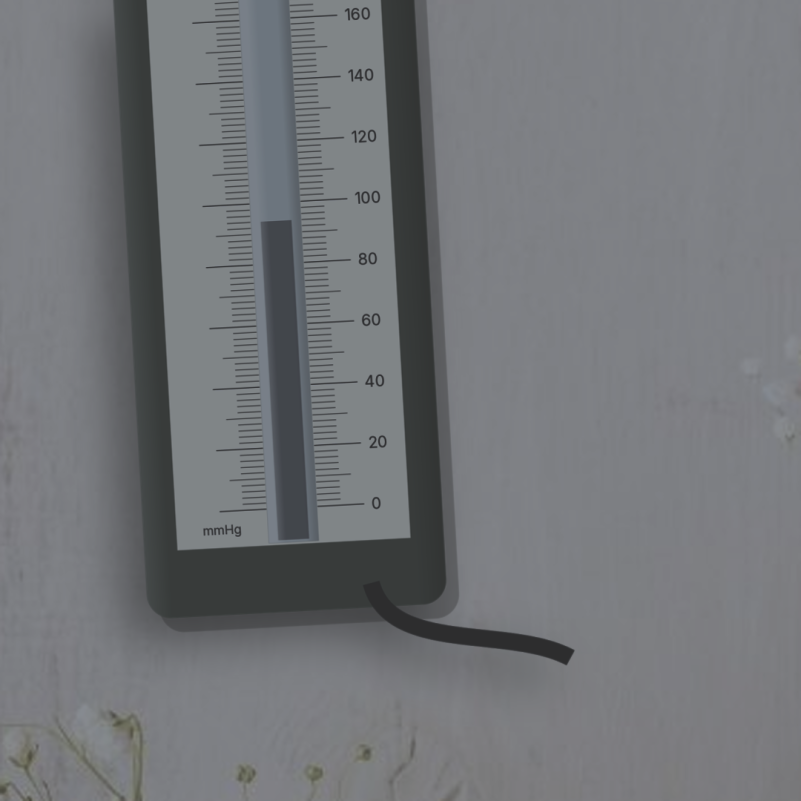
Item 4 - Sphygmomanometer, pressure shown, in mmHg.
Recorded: 94 mmHg
